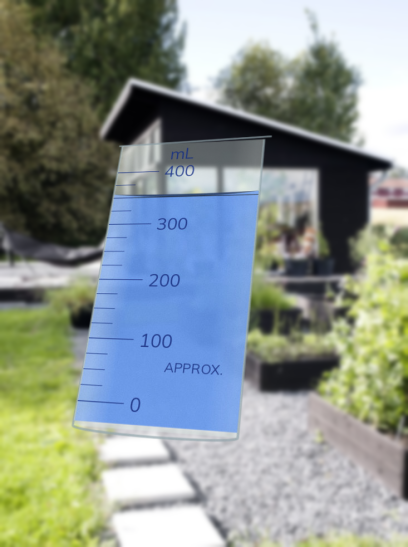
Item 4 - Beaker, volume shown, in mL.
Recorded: 350 mL
